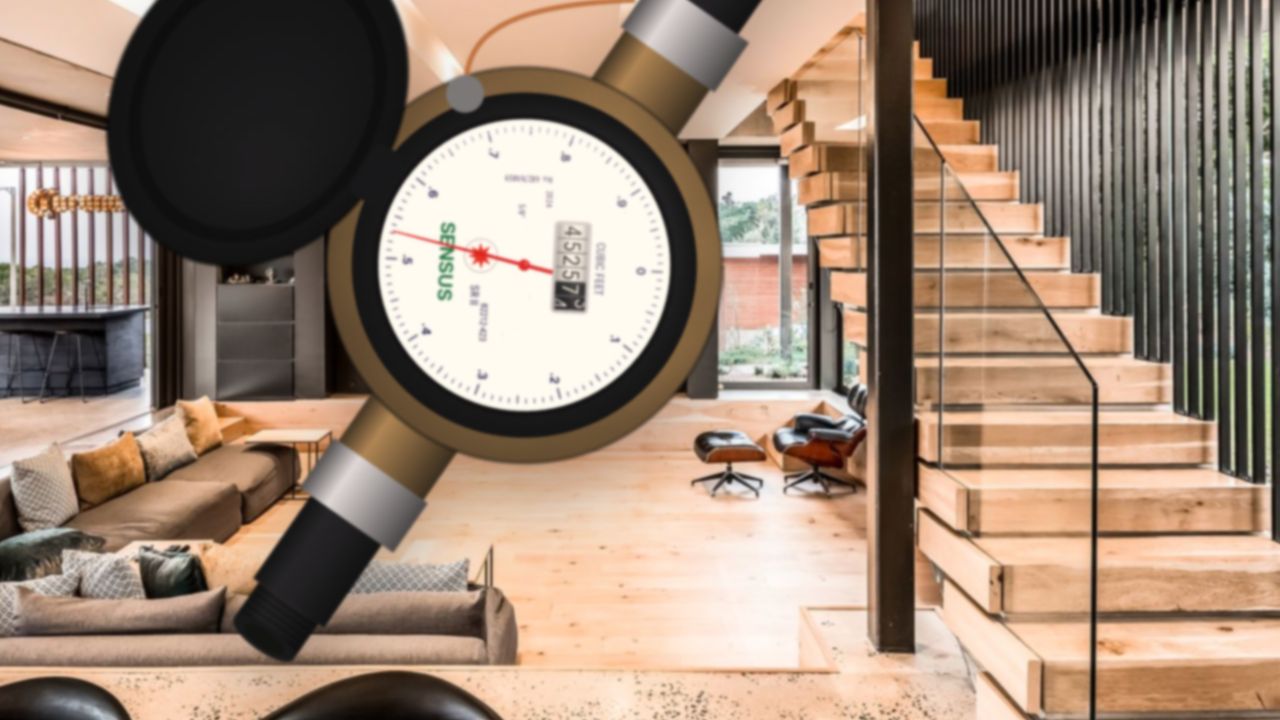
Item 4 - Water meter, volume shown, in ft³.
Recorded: 452573.53 ft³
